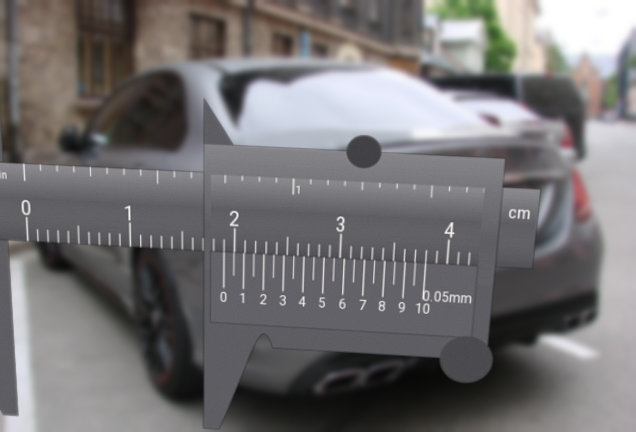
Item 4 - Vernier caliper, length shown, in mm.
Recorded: 19.0 mm
